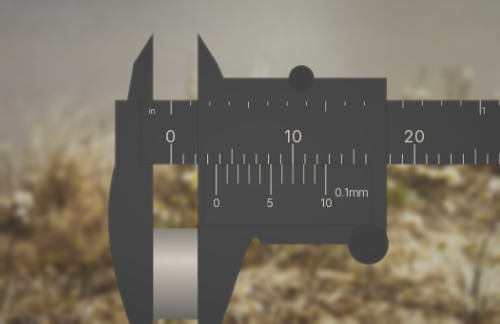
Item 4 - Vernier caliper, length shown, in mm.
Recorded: 3.7 mm
